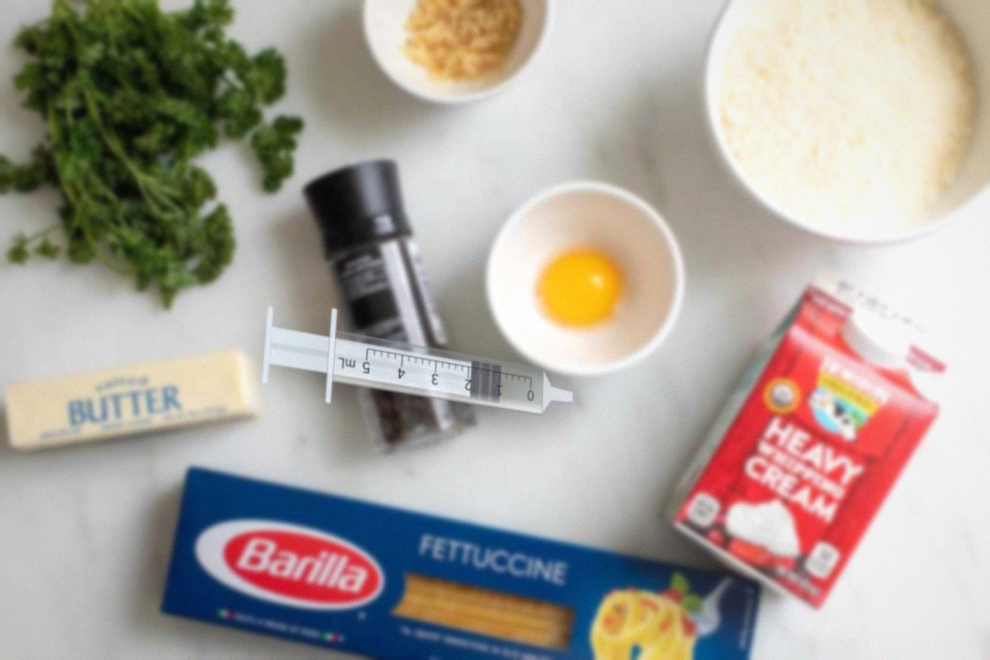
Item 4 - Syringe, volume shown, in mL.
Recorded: 1 mL
